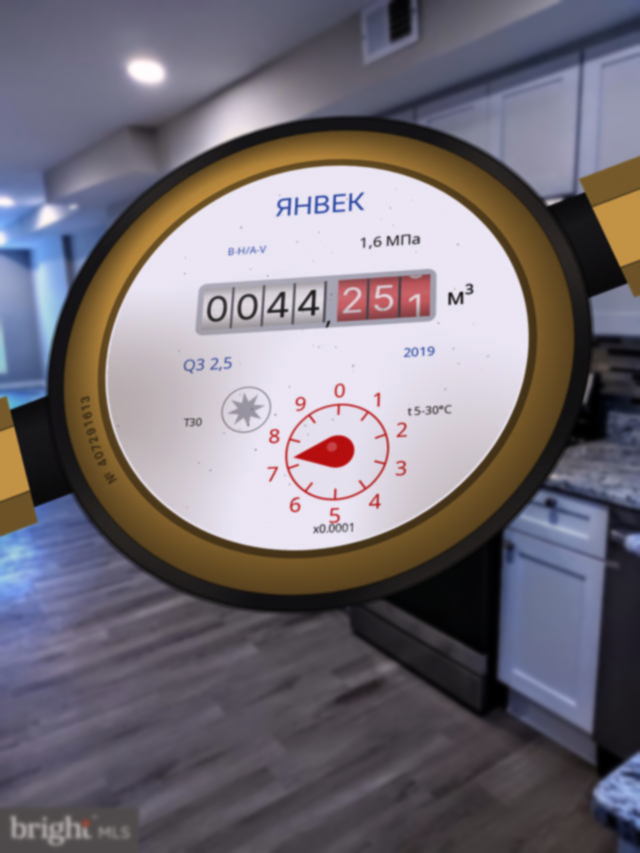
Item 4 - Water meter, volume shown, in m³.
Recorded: 44.2507 m³
